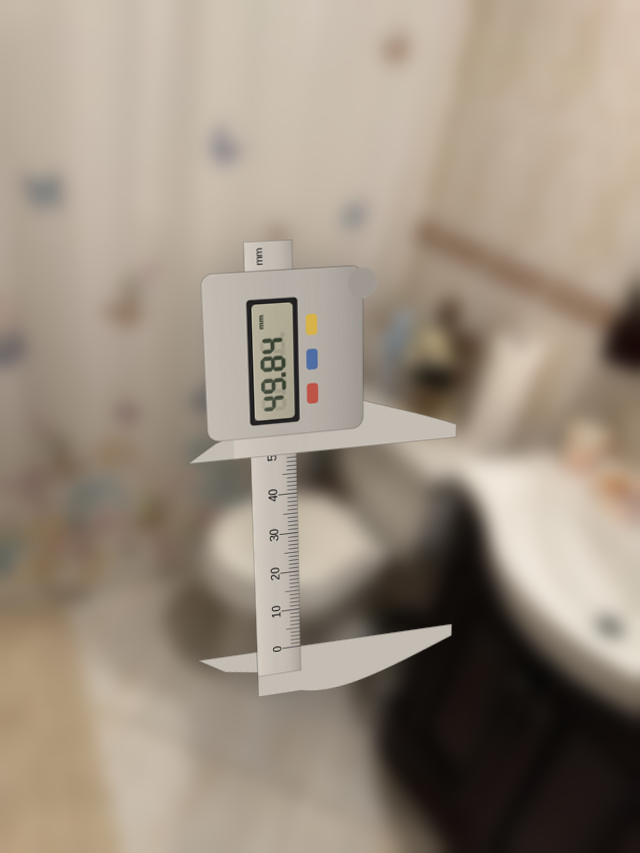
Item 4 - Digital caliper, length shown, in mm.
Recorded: 49.84 mm
